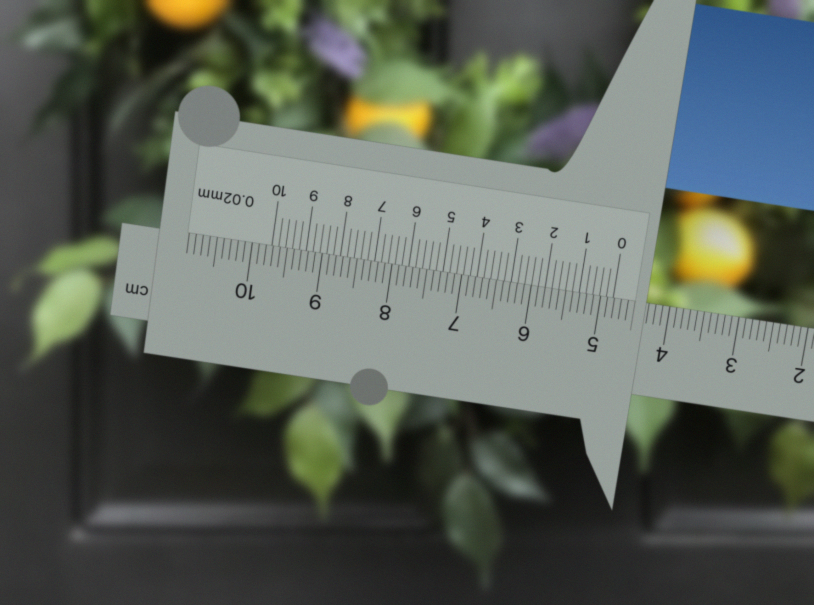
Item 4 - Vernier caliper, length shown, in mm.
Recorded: 48.2 mm
